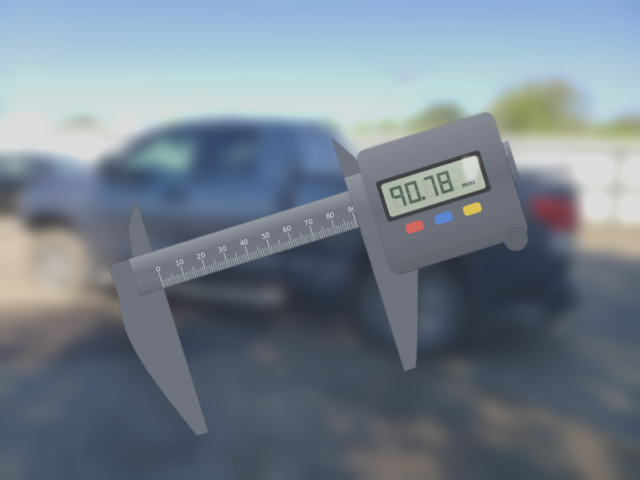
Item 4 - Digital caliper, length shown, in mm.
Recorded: 90.78 mm
